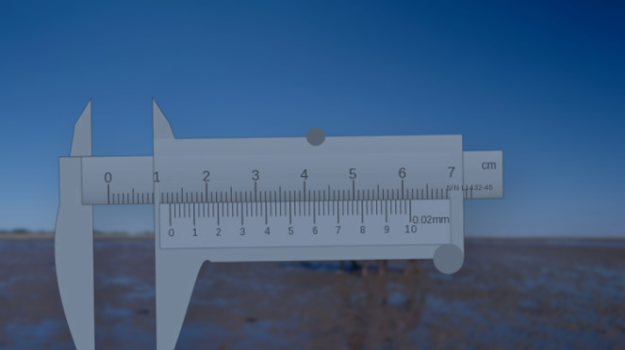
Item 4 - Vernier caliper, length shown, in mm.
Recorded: 12.5 mm
